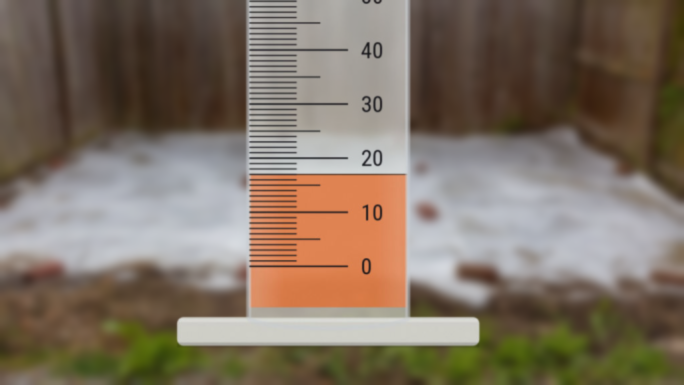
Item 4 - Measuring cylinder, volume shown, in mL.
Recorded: 17 mL
